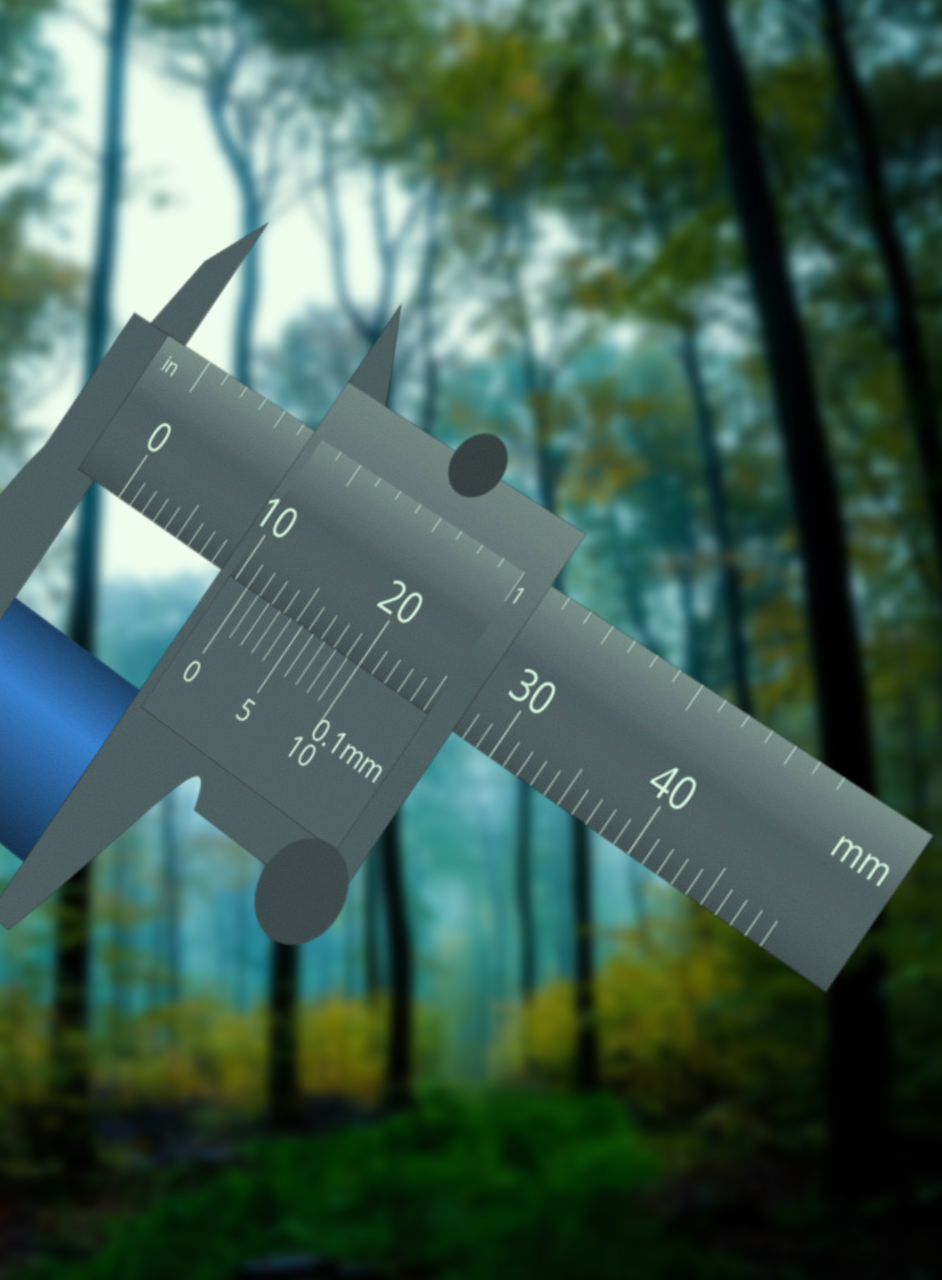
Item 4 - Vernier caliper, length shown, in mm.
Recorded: 11.0 mm
